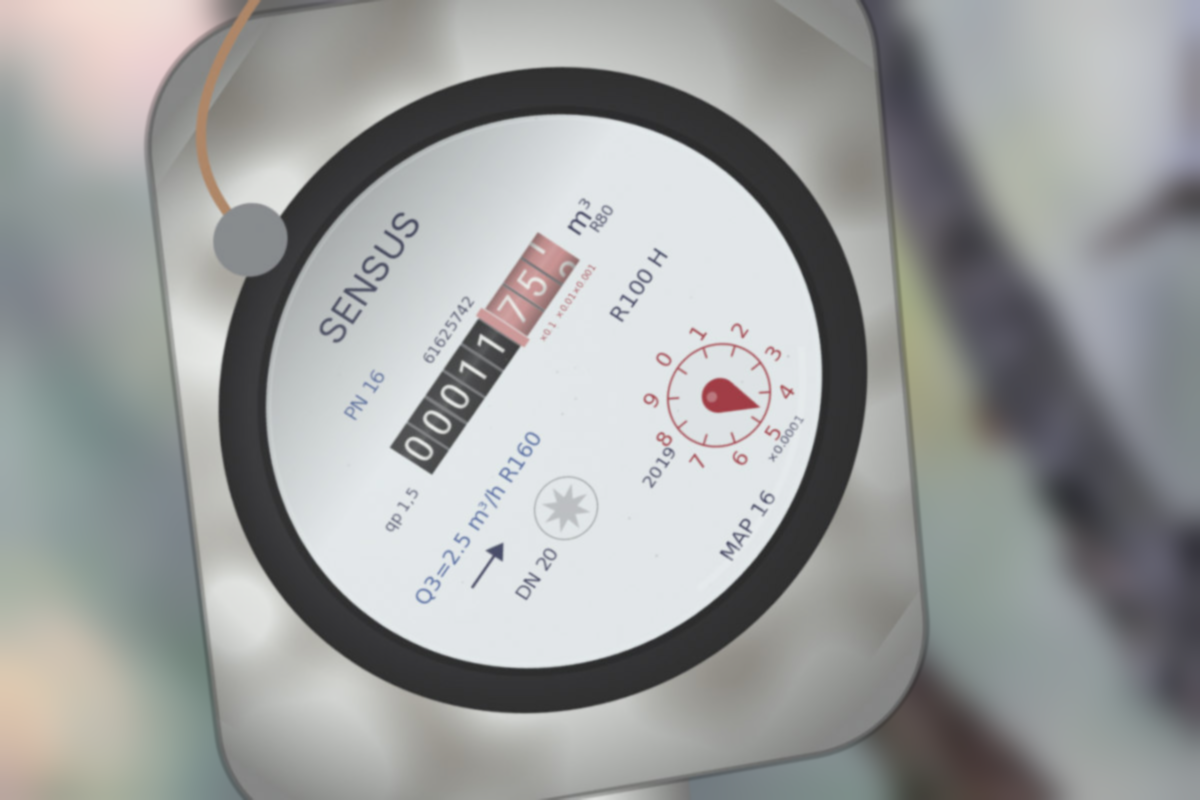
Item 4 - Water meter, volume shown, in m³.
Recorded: 11.7514 m³
